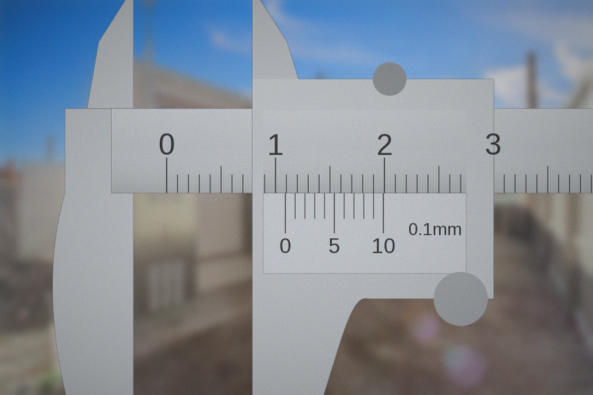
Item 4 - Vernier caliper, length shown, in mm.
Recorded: 10.9 mm
